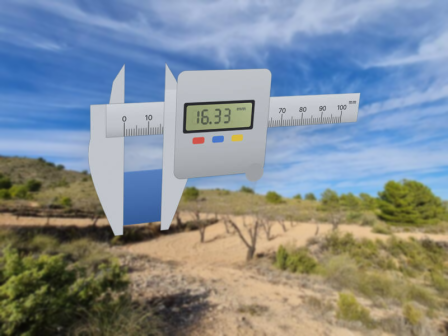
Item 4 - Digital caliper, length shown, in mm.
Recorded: 16.33 mm
